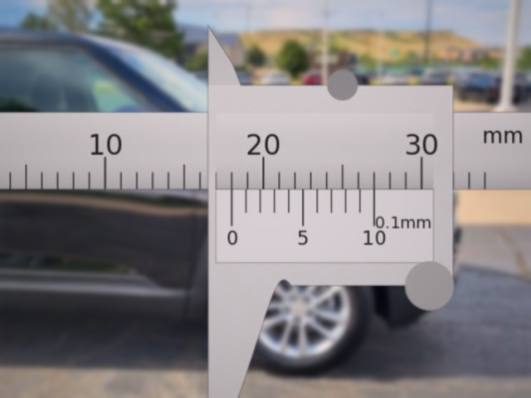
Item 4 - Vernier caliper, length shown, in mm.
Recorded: 18.0 mm
